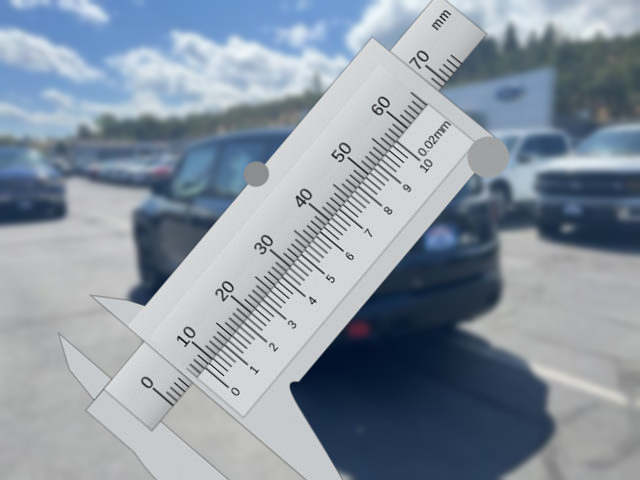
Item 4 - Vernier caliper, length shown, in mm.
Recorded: 8.2 mm
